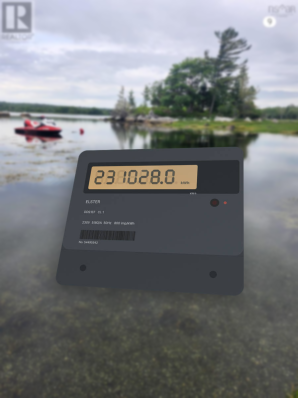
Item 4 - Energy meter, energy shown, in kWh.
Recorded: 231028.0 kWh
